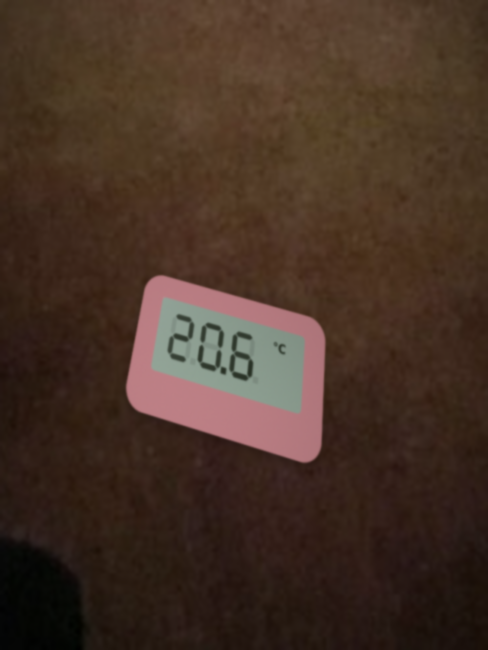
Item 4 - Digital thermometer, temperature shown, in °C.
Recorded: 20.6 °C
